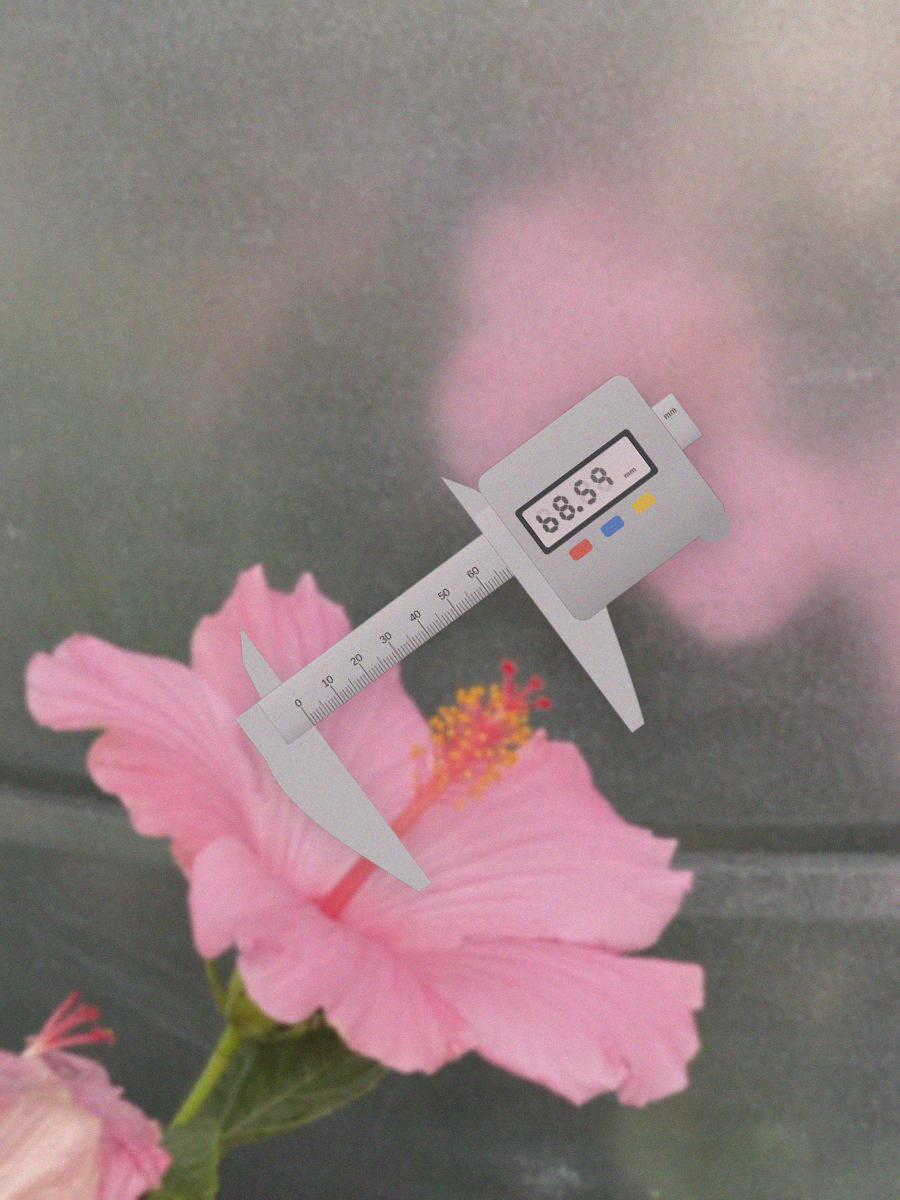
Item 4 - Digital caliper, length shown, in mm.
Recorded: 68.59 mm
